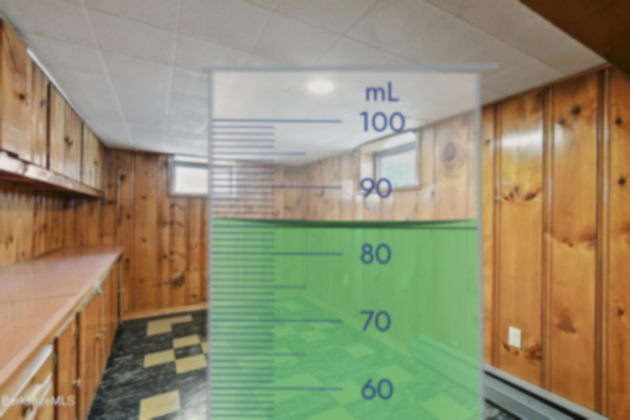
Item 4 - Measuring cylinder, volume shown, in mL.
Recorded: 84 mL
